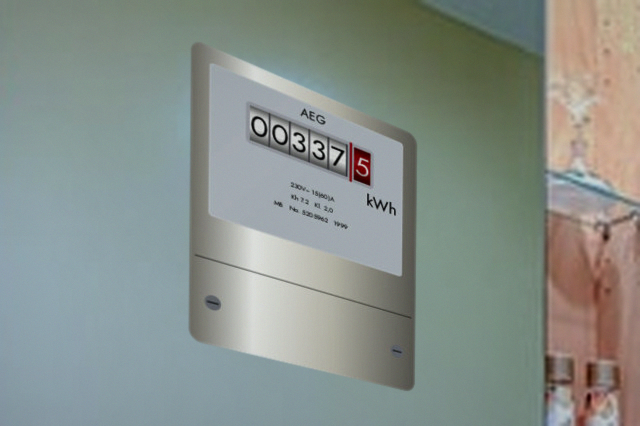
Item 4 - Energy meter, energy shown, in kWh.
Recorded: 337.5 kWh
